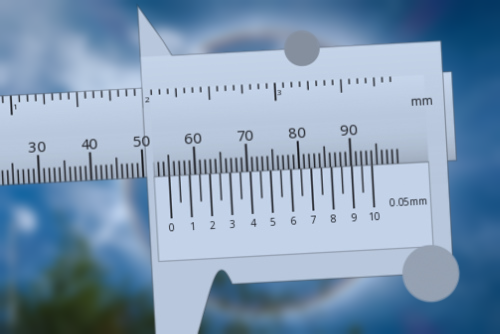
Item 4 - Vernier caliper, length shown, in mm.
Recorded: 55.0 mm
